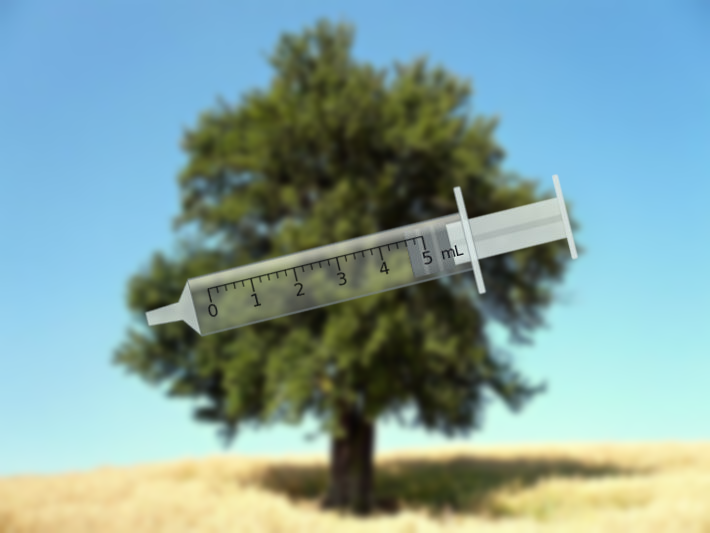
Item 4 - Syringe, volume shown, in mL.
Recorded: 4.6 mL
